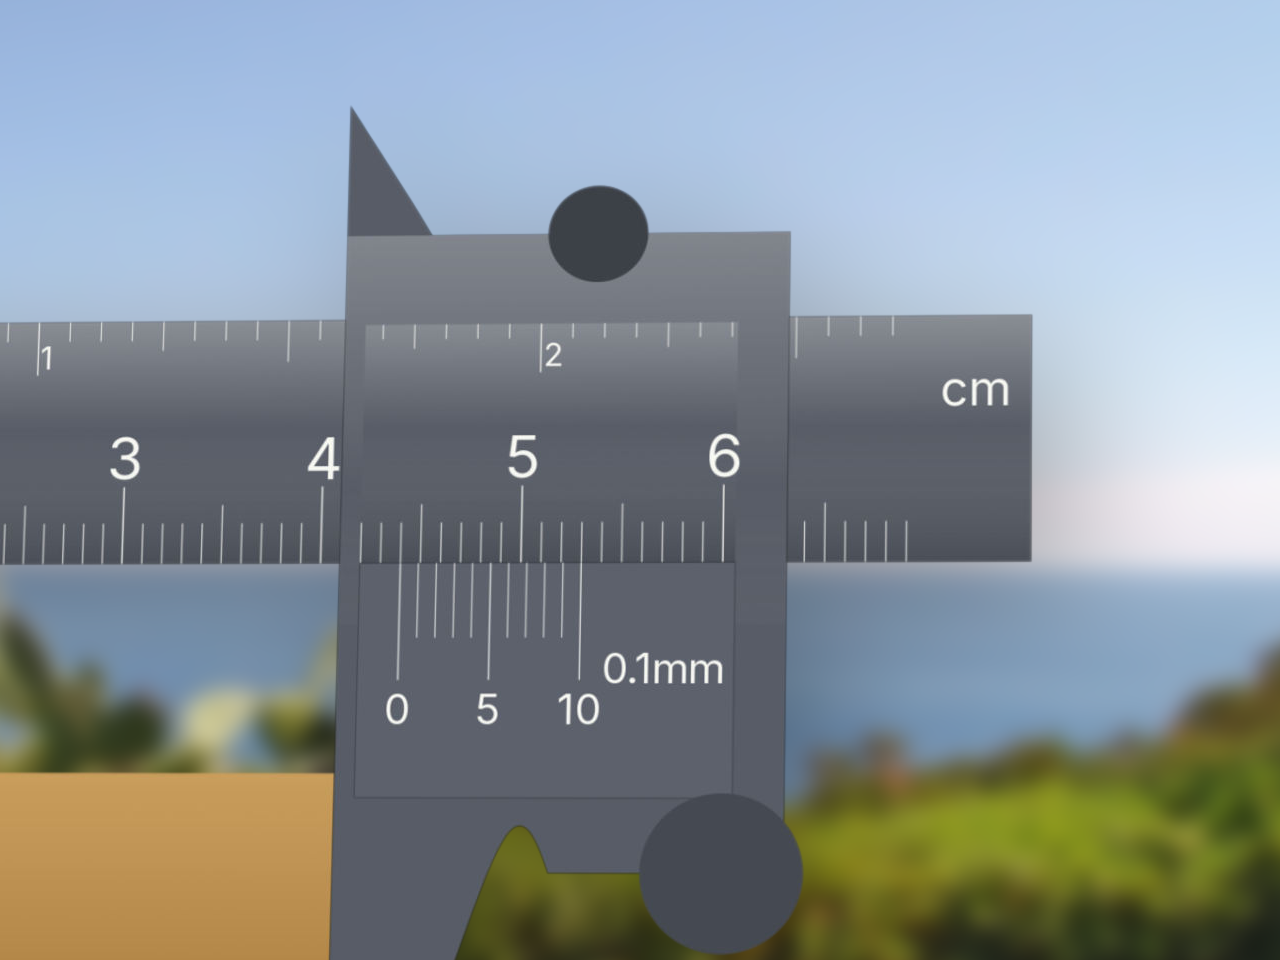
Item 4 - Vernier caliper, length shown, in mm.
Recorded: 44.0 mm
